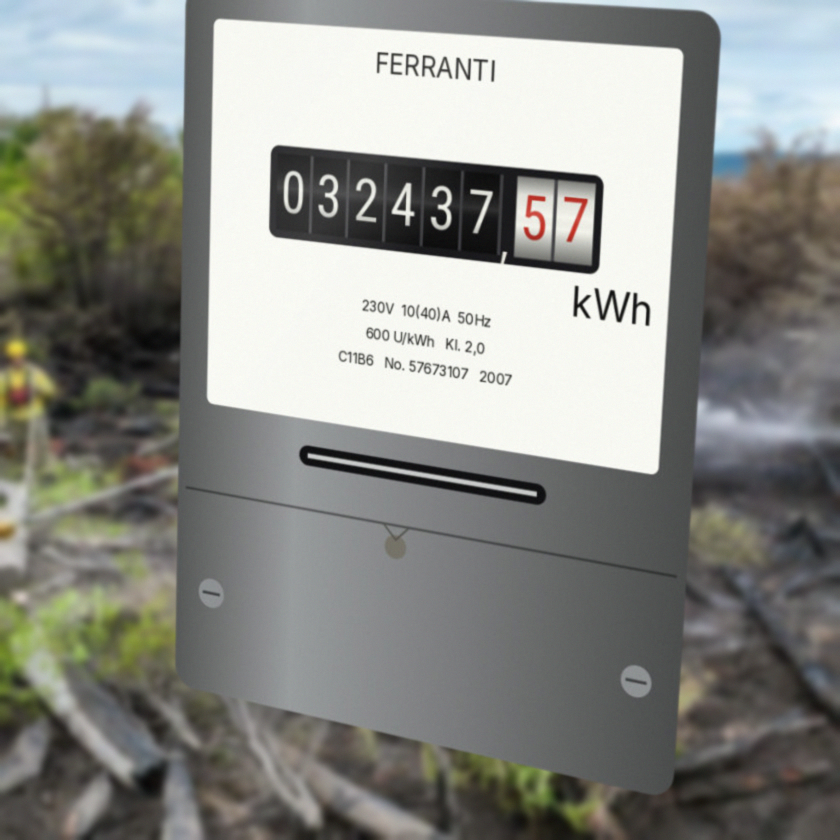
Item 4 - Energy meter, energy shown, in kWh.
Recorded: 32437.57 kWh
